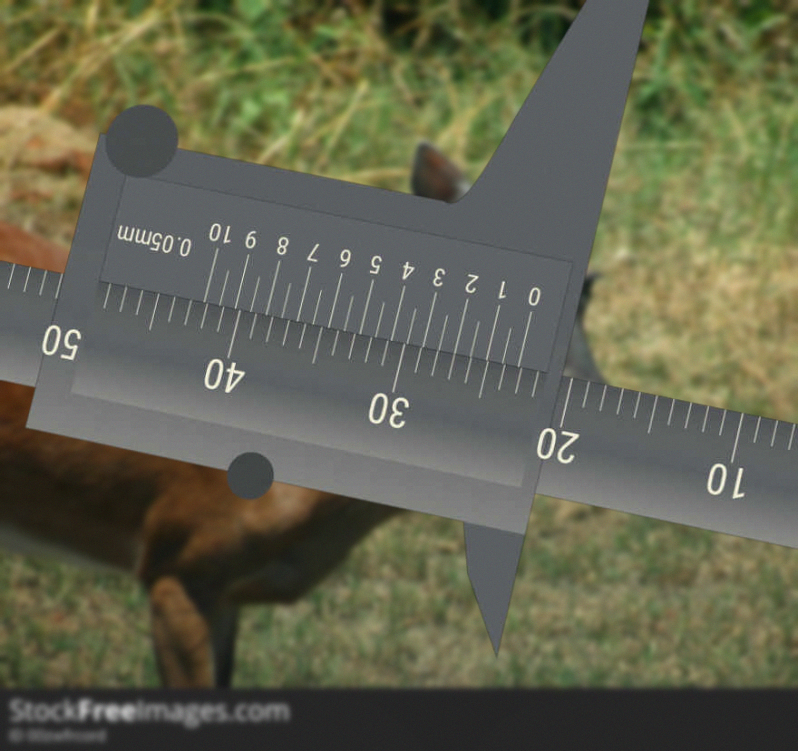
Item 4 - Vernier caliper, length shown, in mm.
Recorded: 23.2 mm
